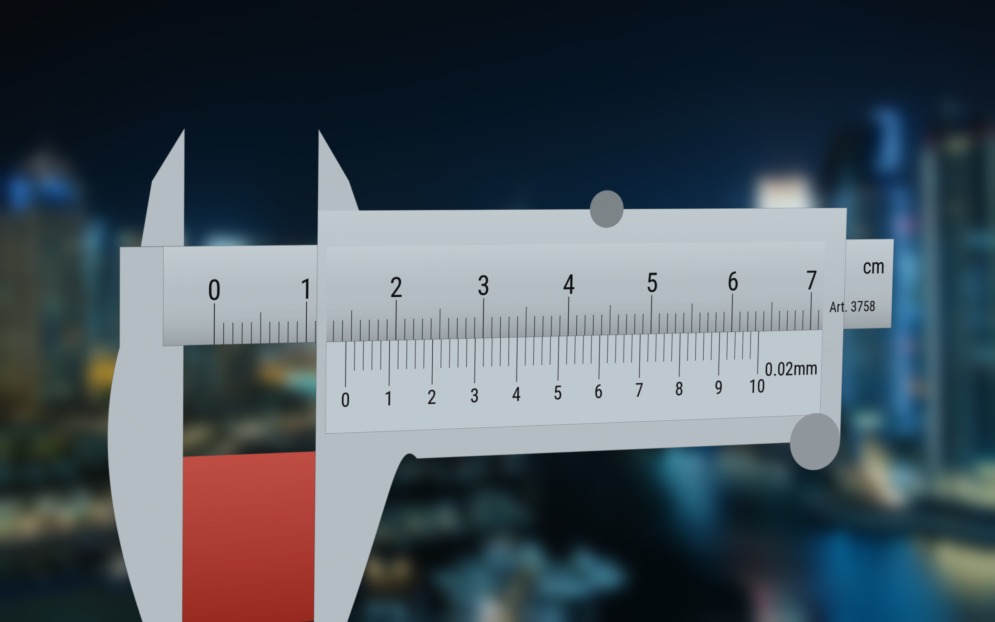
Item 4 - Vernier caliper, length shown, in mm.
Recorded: 14.4 mm
